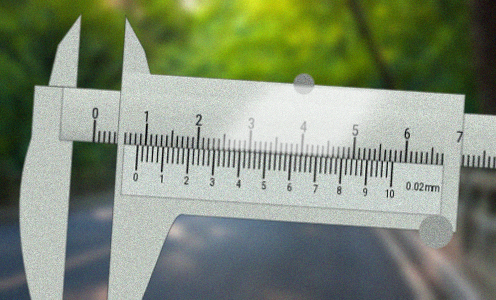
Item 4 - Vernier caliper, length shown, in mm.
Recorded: 8.5 mm
